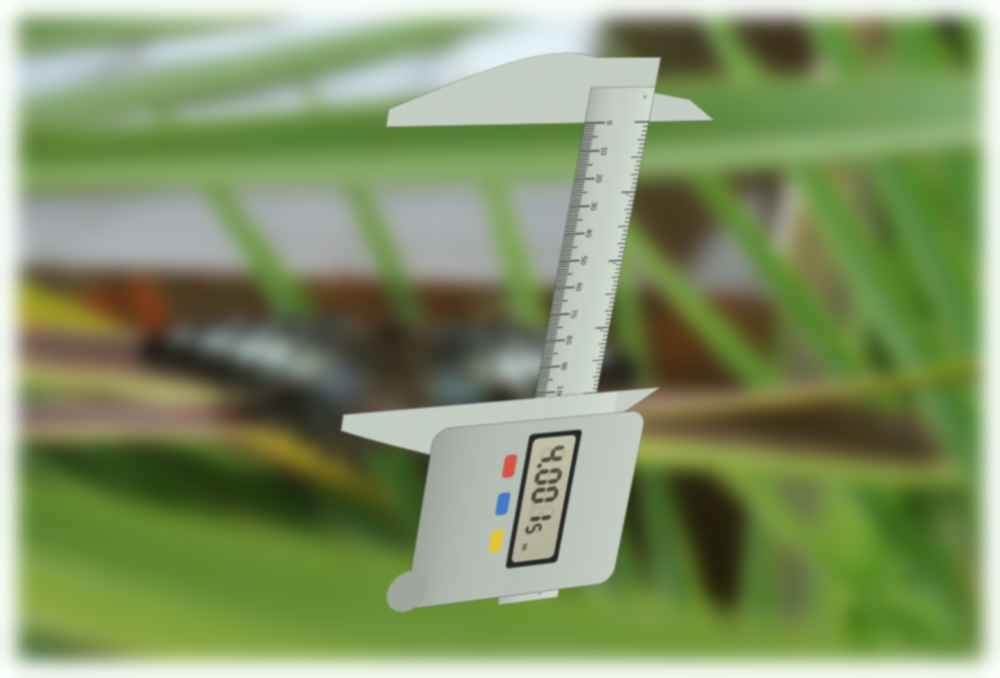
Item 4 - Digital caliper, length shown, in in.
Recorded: 4.0015 in
